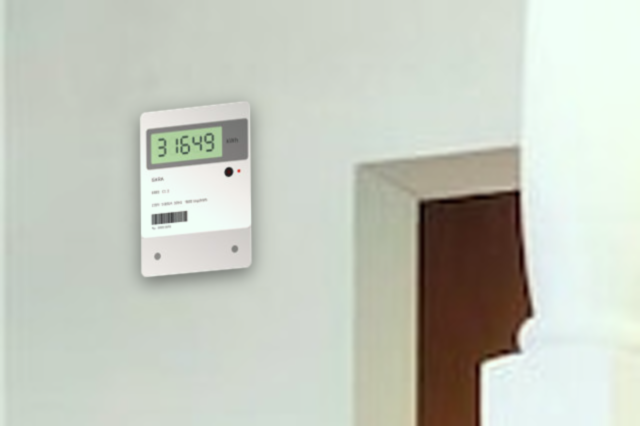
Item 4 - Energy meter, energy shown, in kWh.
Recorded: 31649 kWh
